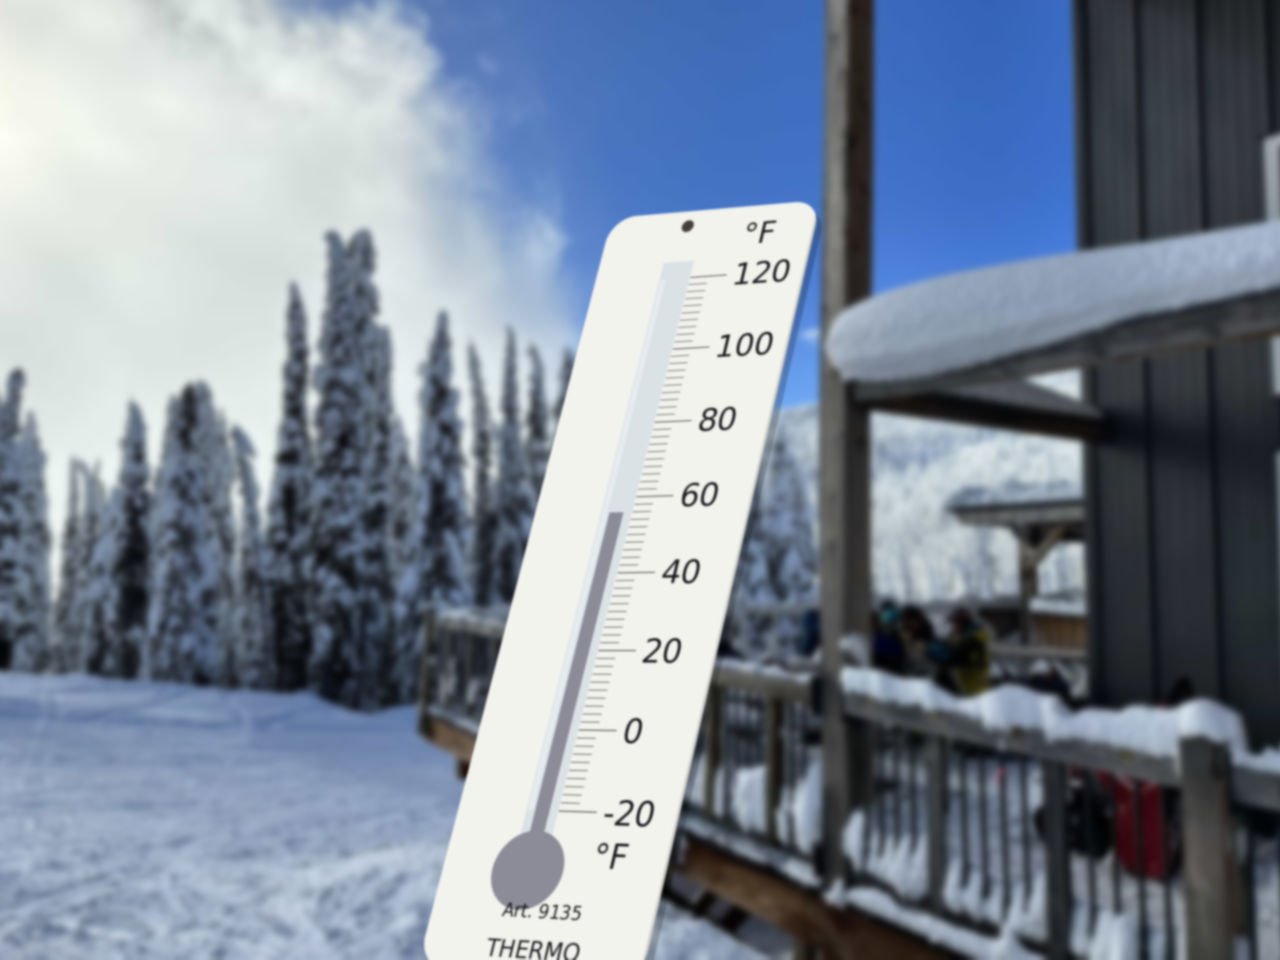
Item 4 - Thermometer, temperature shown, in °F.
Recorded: 56 °F
